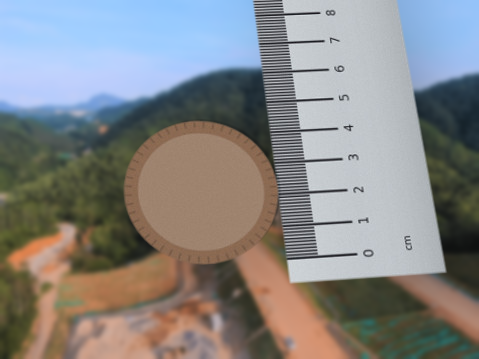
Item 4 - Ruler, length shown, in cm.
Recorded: 4.5 cm
